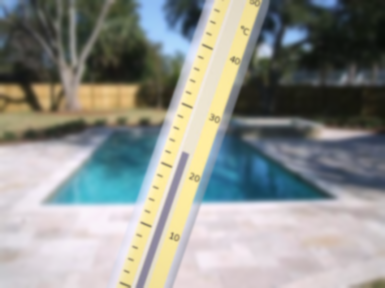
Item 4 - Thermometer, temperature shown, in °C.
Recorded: 23 °C
